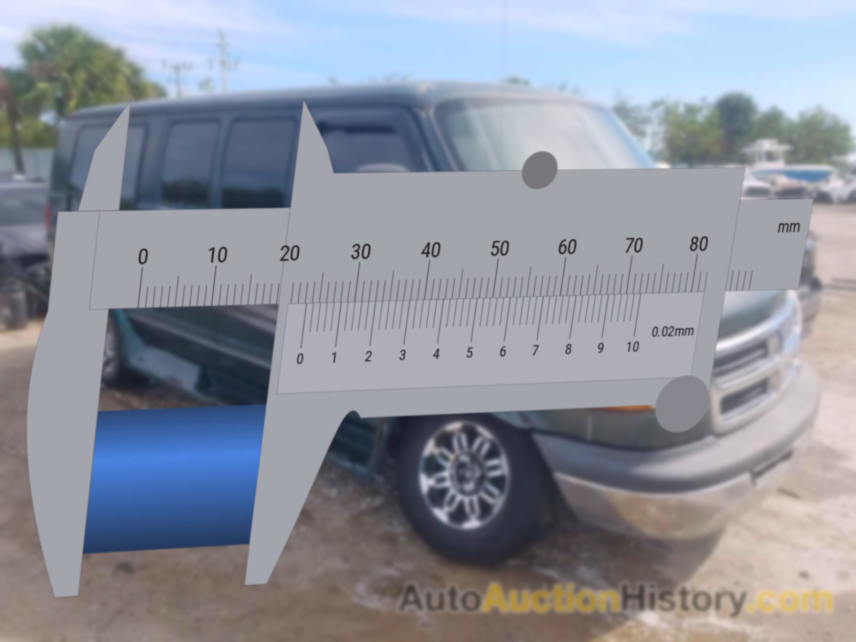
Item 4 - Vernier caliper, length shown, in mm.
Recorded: 23.2 mm
